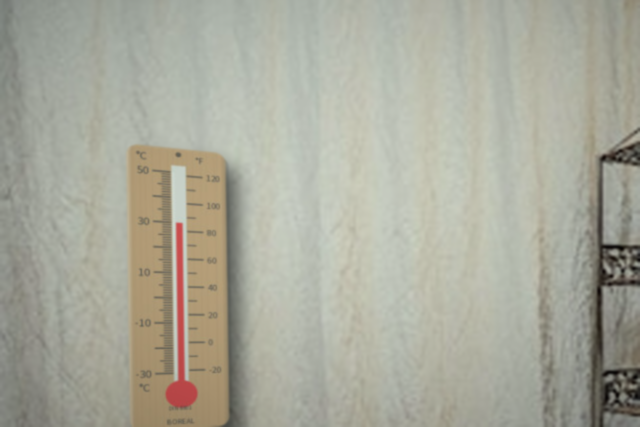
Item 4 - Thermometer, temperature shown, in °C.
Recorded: 30 °C
